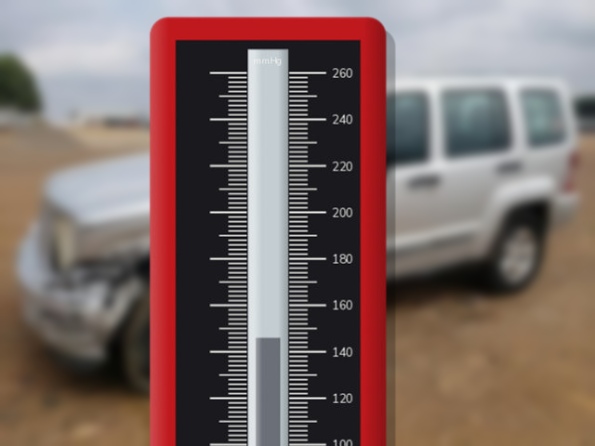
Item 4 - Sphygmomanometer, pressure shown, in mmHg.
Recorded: 146 mmHg
